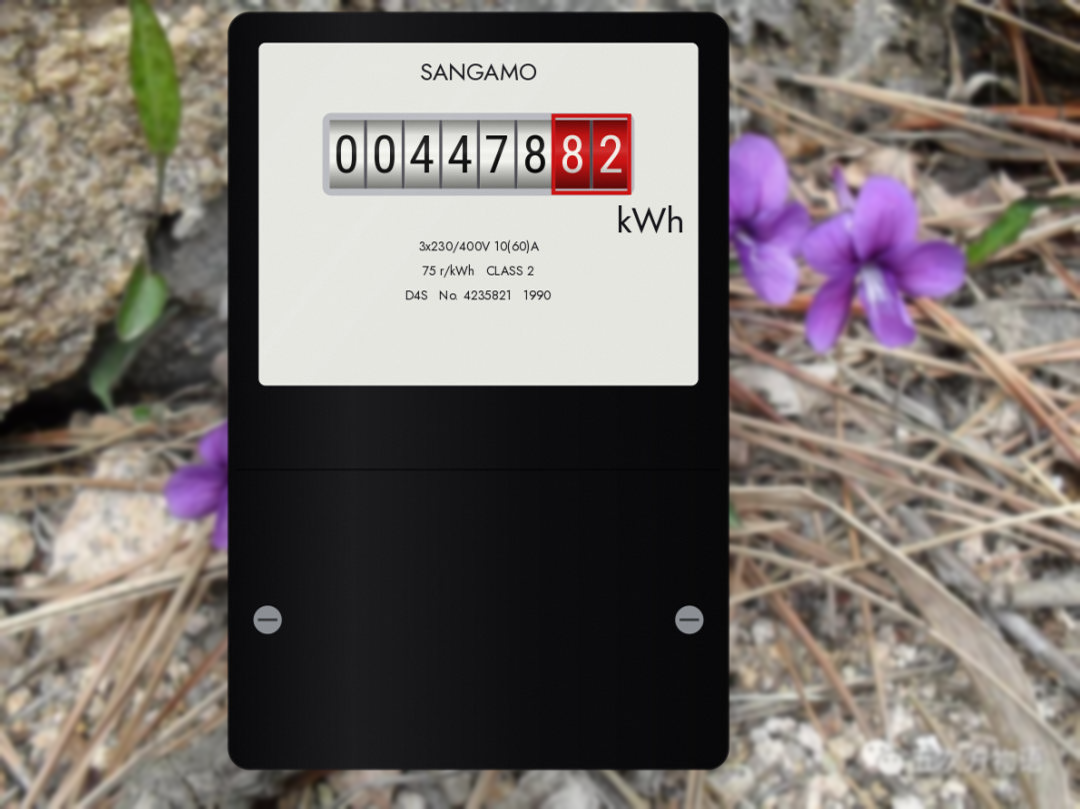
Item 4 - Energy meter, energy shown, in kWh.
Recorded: 4478.82 kWh
